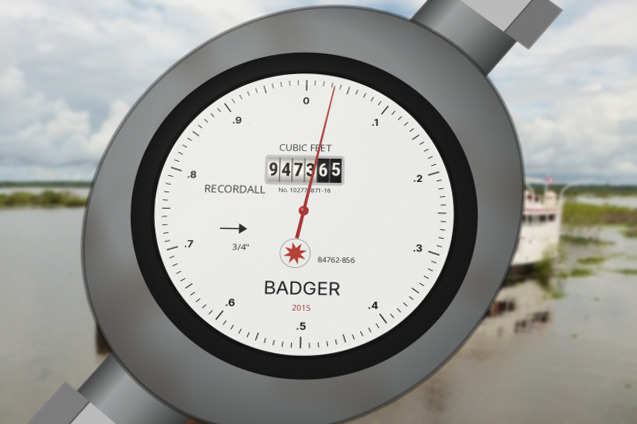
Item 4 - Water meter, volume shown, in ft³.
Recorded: 947365.03 ft³
